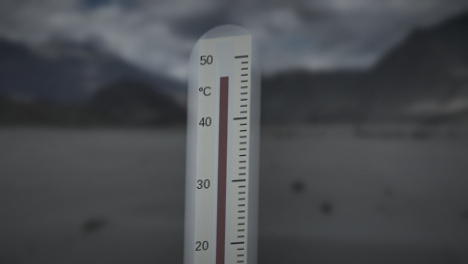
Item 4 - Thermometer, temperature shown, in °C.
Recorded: 47 °C
